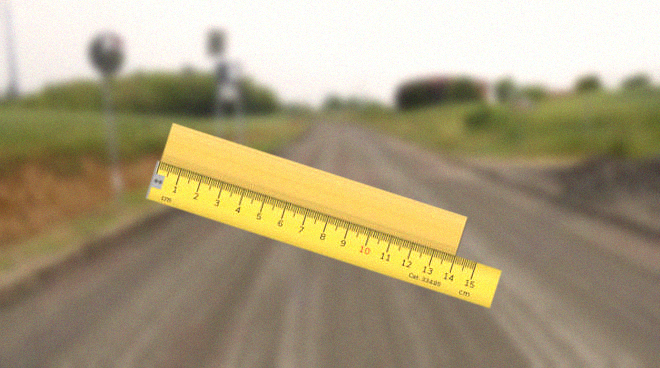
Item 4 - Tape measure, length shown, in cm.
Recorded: 14 cm
